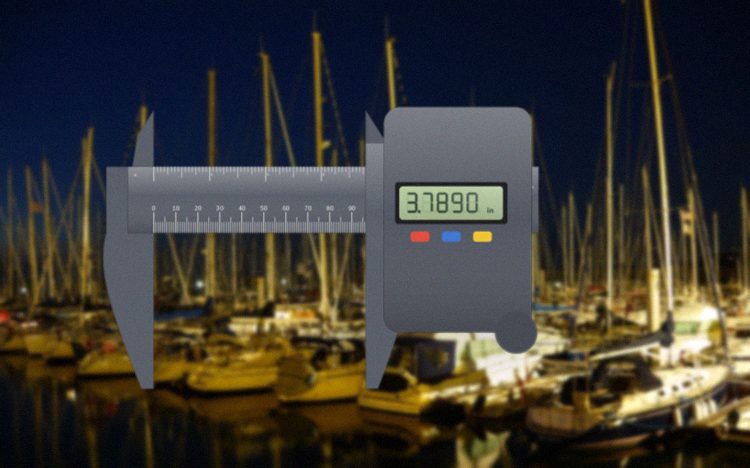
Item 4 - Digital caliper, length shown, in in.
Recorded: 3.7890 in
